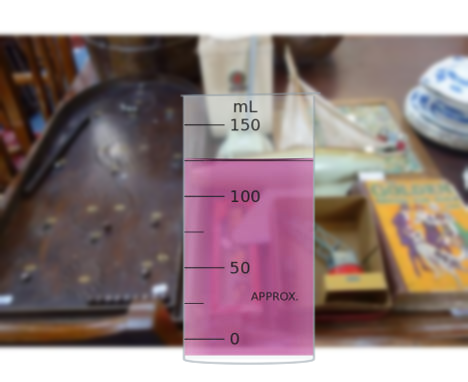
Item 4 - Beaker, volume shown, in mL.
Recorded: 125 mL
